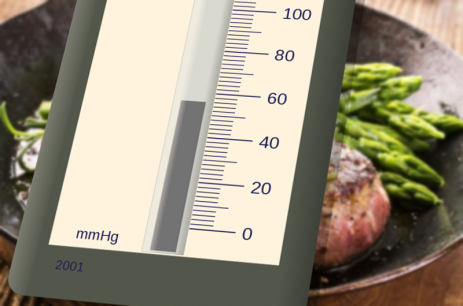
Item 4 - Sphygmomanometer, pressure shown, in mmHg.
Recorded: 56 mmHg
